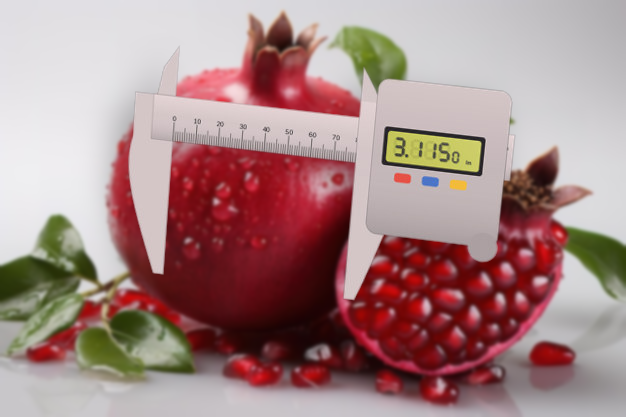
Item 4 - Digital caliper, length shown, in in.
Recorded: 3.1150 in
